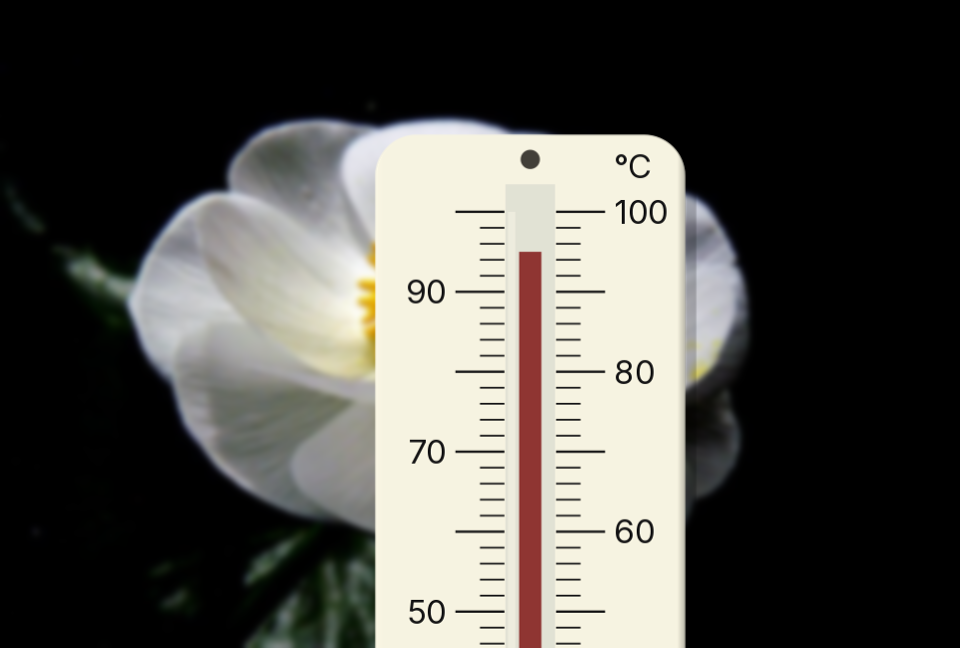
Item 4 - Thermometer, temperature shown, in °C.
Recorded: 95 °C
